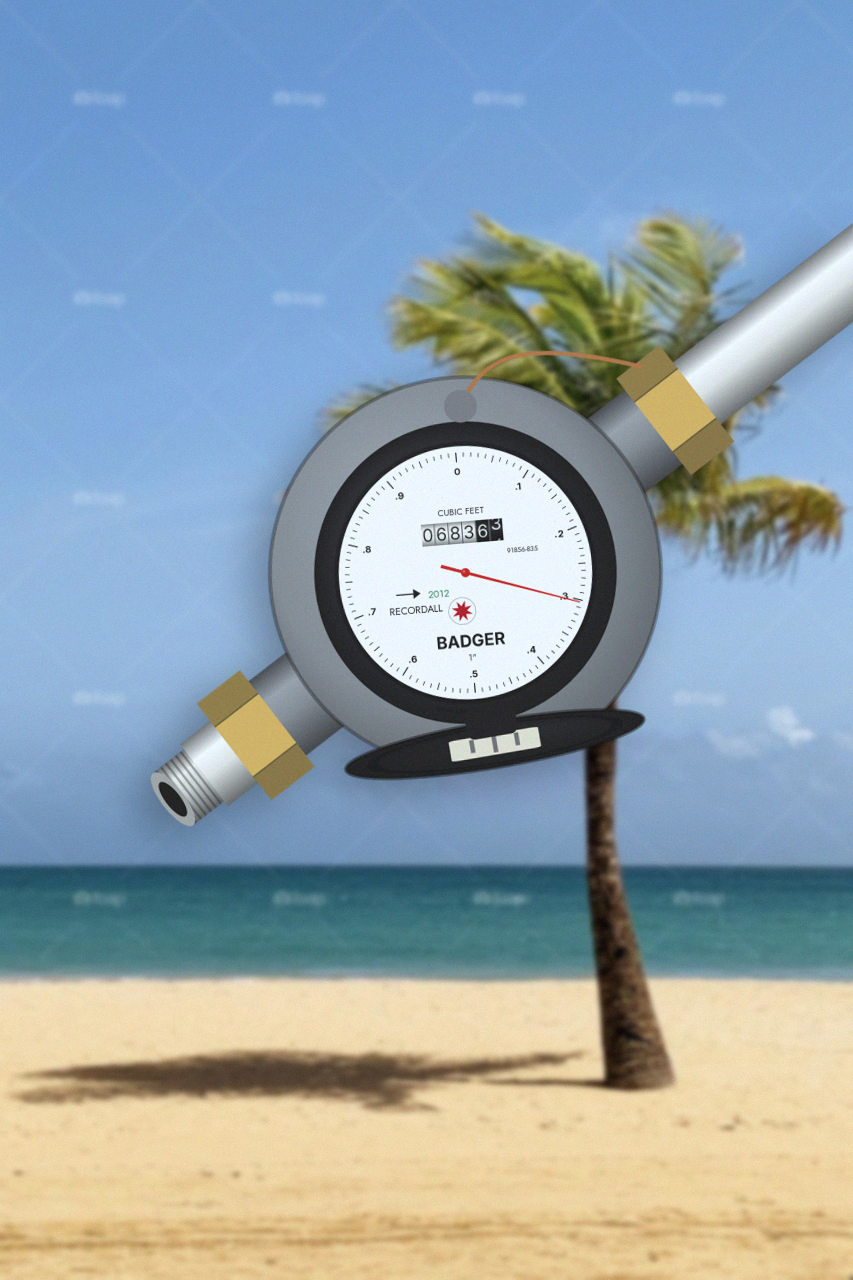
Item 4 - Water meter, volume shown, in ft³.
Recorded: 68363.30 ft³
